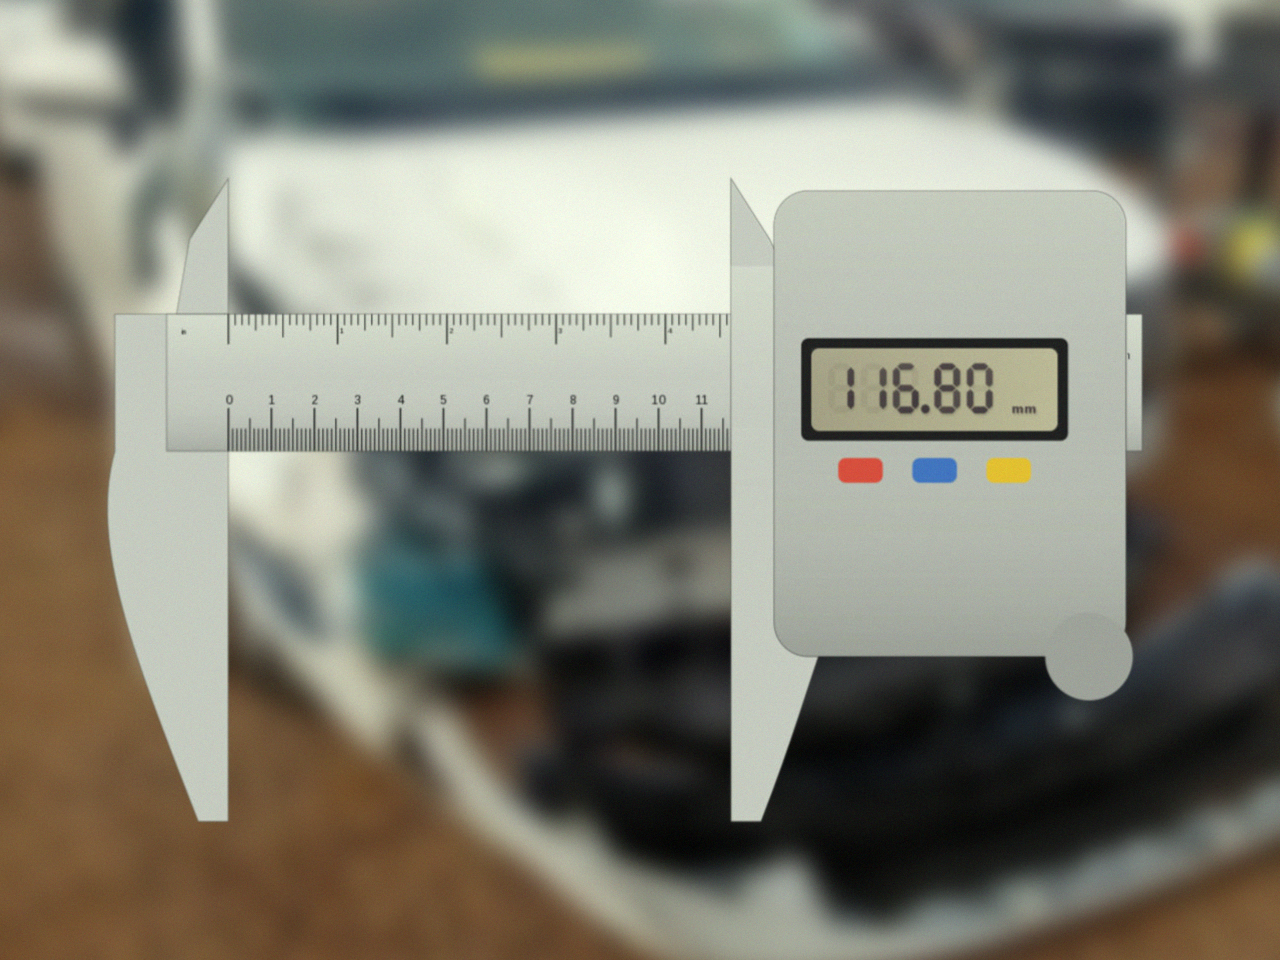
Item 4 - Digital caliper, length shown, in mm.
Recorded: 116.80 mm
